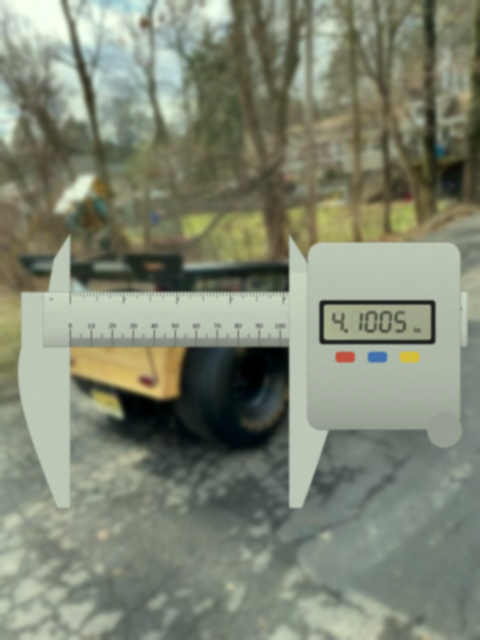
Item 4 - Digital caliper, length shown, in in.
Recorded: 4.1005 in
